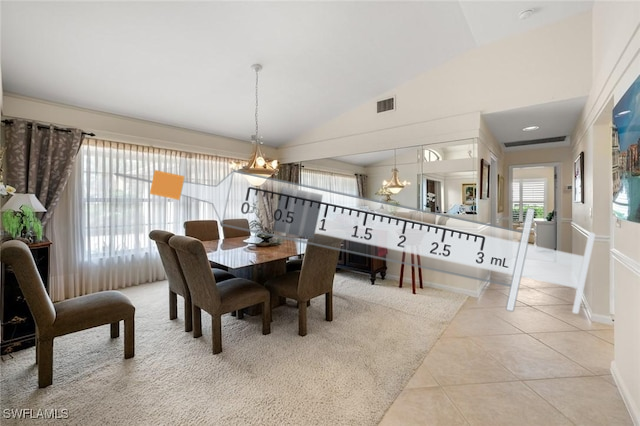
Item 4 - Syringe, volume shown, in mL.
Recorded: 0.4 mL
